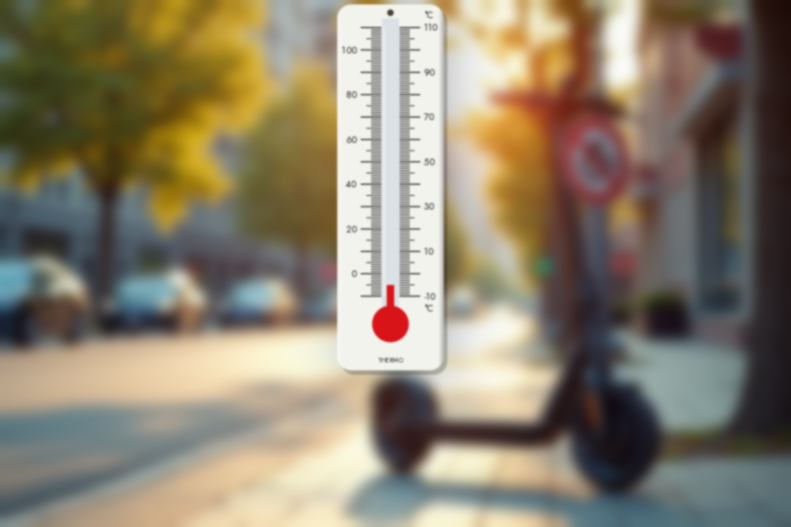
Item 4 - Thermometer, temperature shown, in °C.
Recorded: -5 °C
